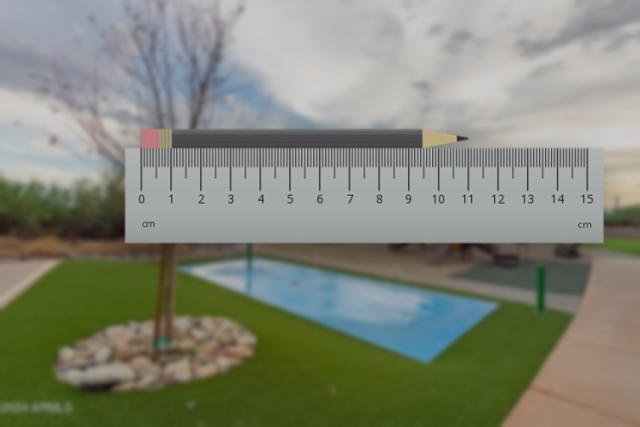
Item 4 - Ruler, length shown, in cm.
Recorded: 11 cm
